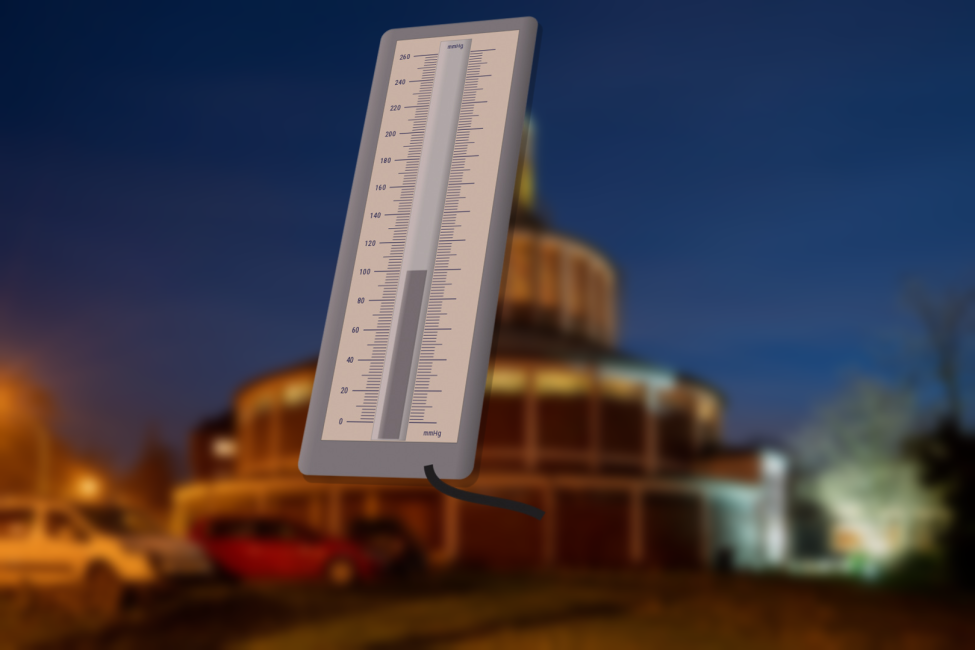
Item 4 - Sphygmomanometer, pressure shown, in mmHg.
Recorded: 100 mmHg
